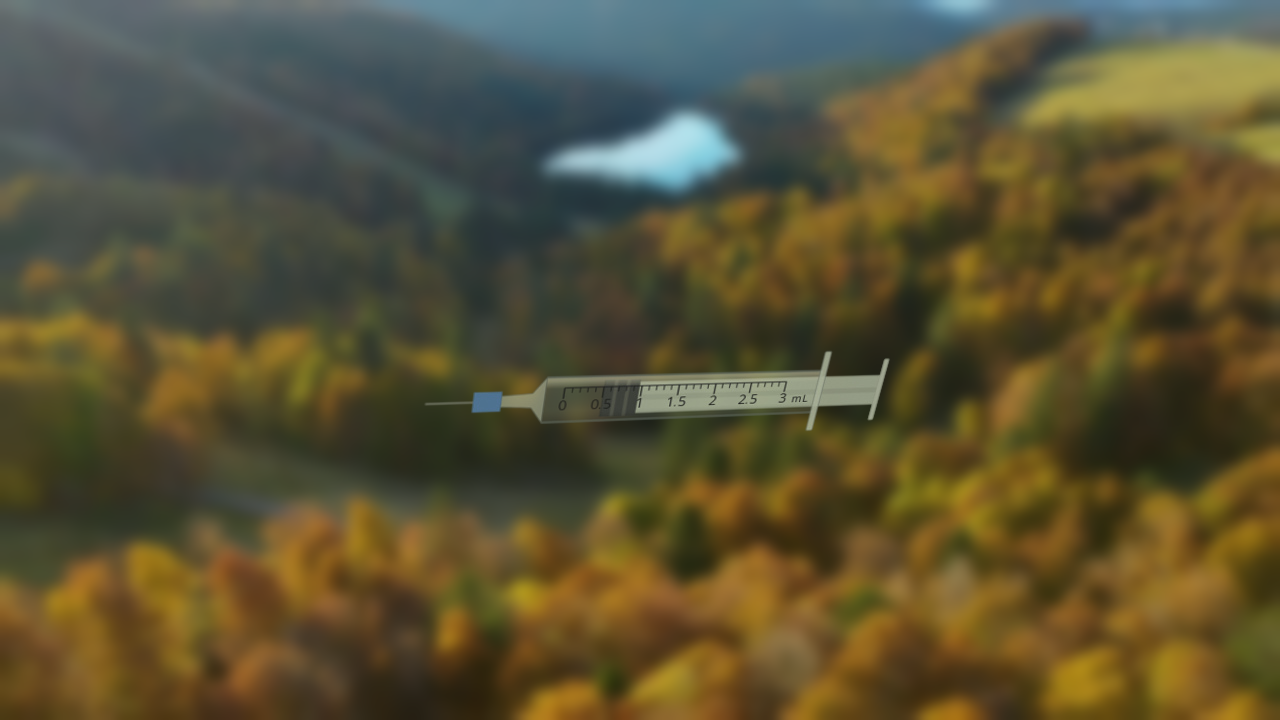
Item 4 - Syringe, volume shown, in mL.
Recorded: 0.5 mL
